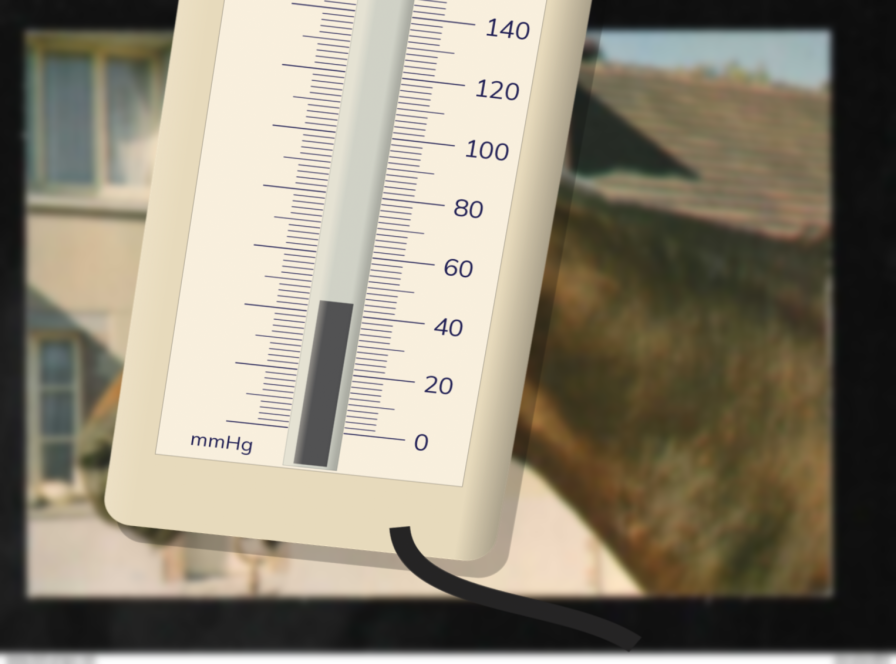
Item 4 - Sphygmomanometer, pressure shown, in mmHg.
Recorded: 44 mmHg
